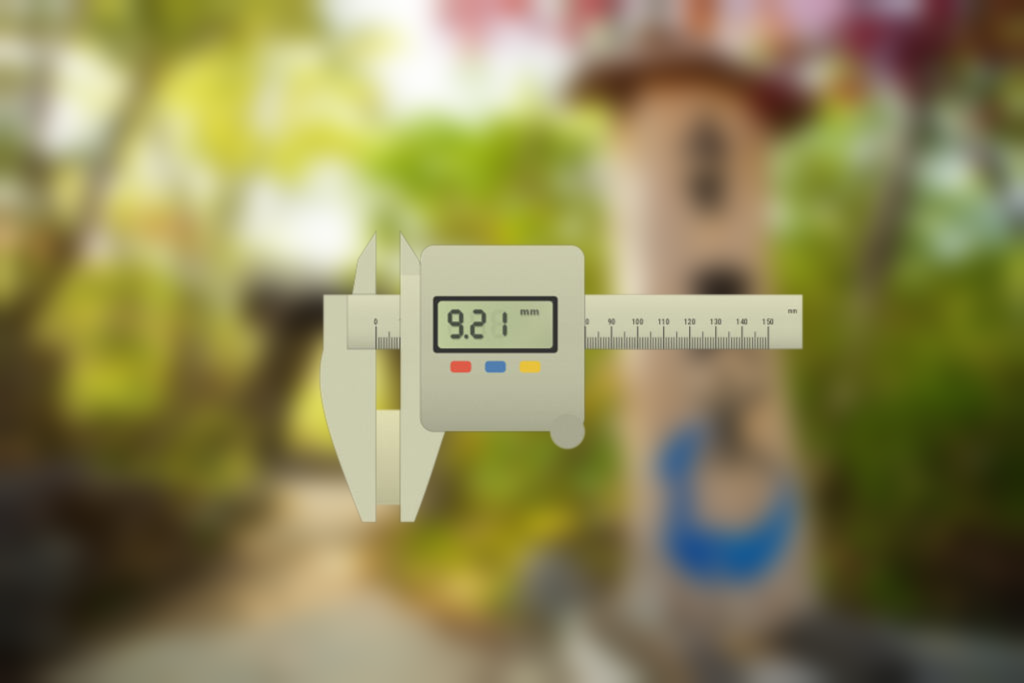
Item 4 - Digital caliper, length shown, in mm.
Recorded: 9.21 mm
